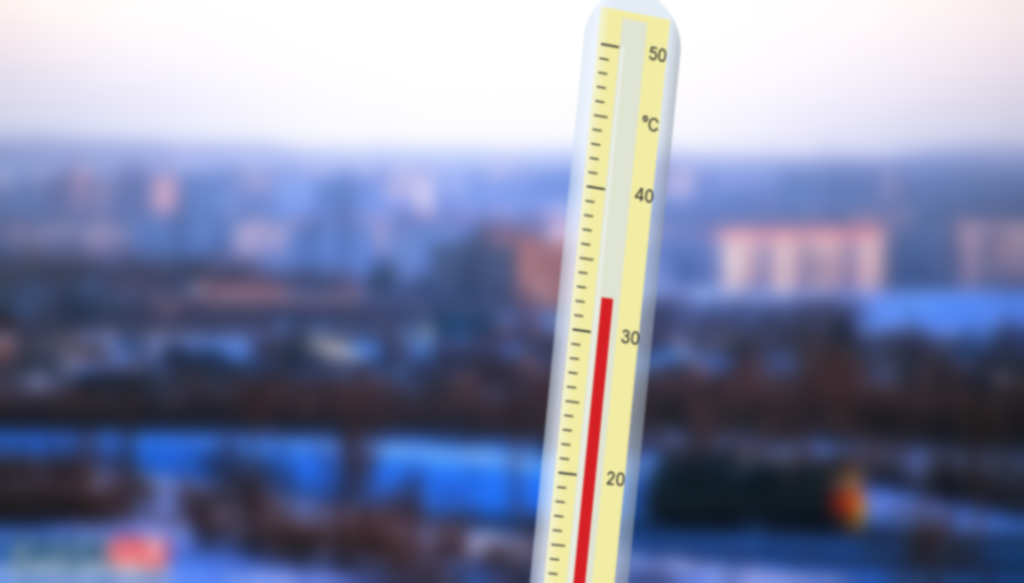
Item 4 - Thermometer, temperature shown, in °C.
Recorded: 32.5 °C
